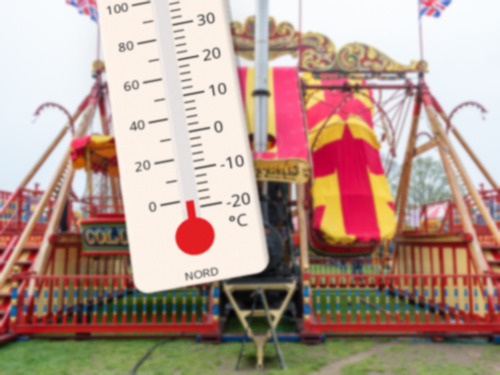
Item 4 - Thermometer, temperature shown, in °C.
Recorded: -18 °C
